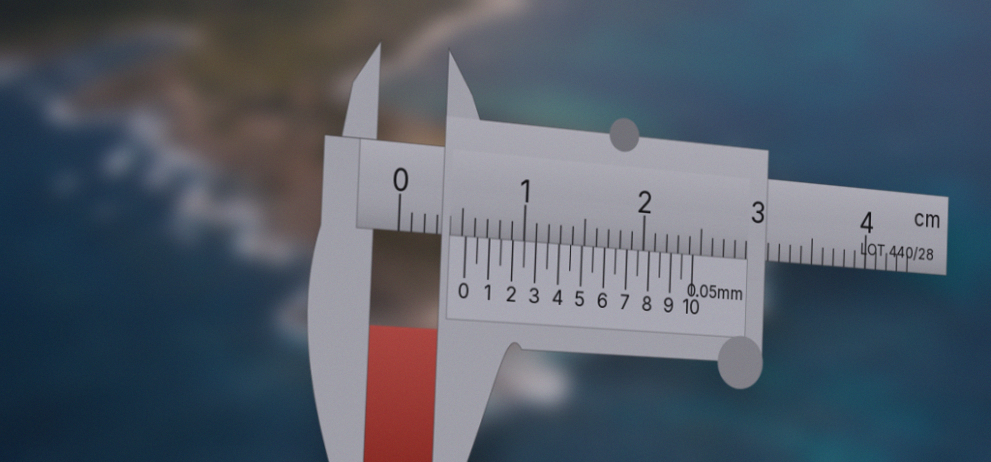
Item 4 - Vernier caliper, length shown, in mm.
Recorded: 5.3 mm
